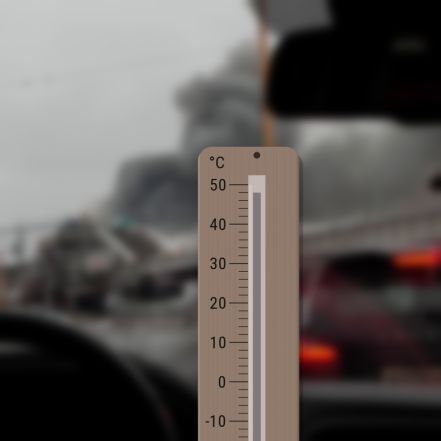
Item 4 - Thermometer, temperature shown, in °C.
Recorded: 48 °C
